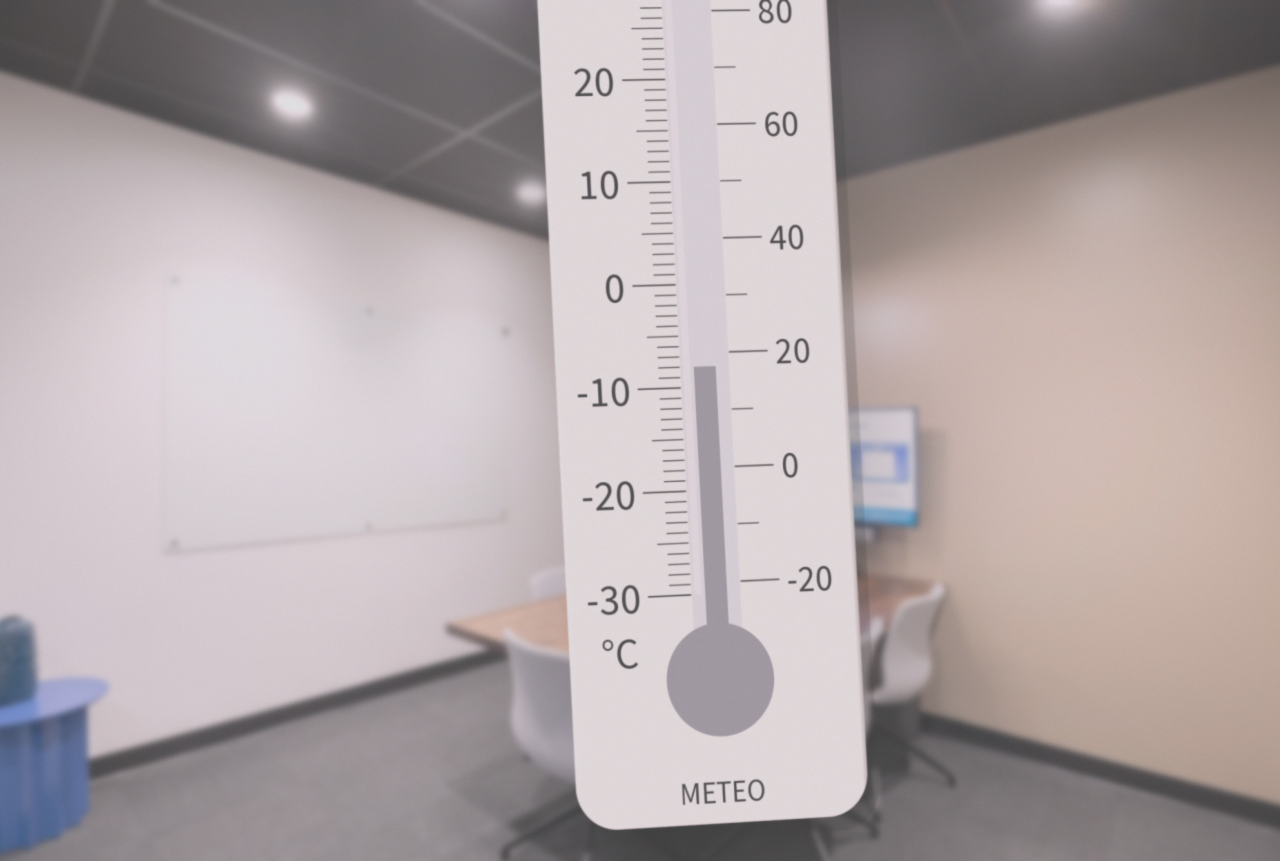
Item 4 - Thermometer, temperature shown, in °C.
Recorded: -8 °C
